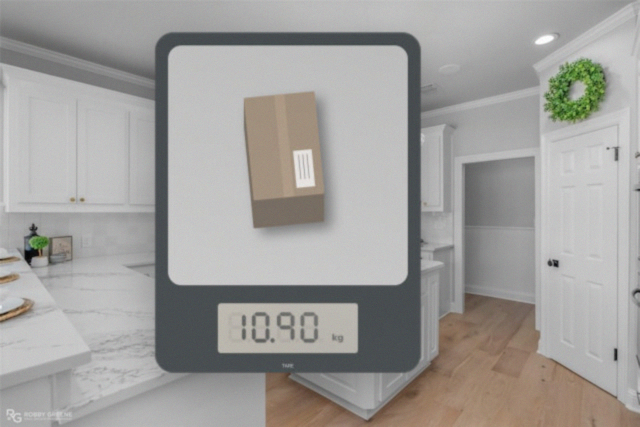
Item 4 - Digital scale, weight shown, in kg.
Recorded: 10.90 kg
